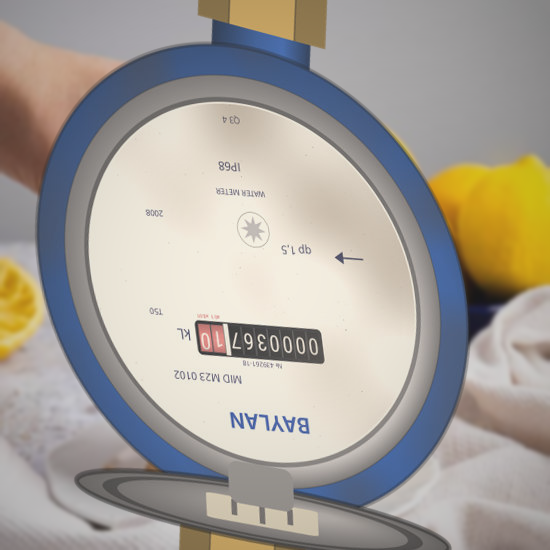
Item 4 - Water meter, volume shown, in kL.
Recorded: 367.10 kL
